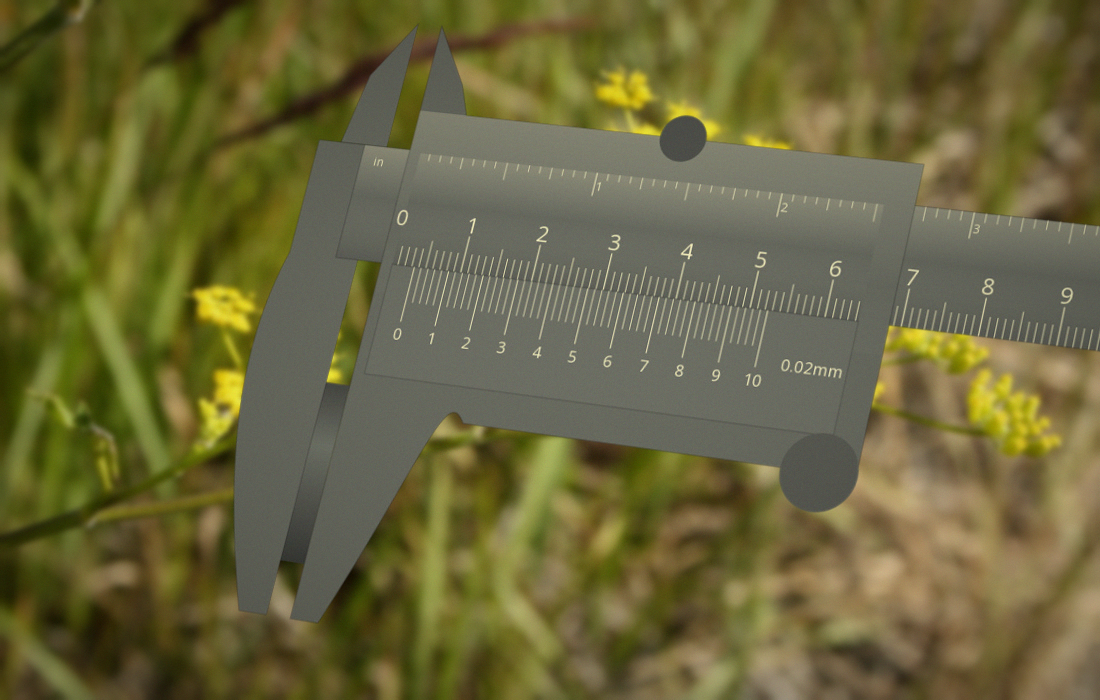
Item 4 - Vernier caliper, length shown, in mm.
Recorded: 3.4 mm
